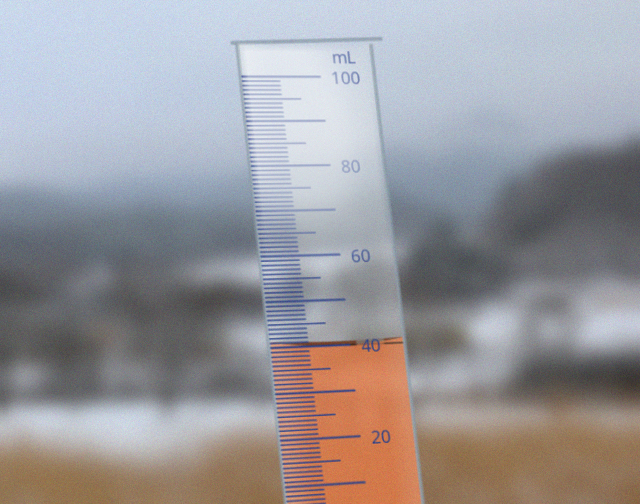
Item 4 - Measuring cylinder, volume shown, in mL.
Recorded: 40 mL
